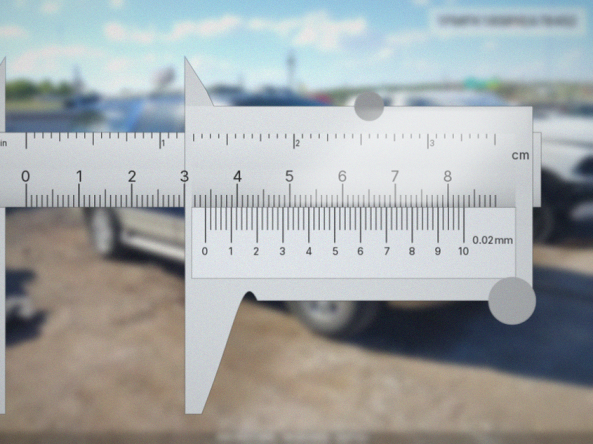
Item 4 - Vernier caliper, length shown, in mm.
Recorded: 34.0 mm
